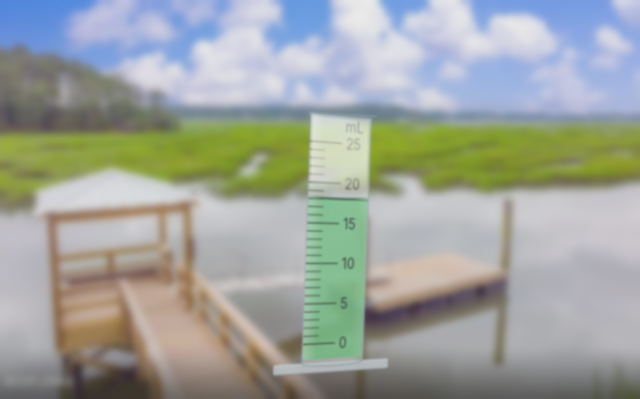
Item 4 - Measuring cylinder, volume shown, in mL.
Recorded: 18 mL
